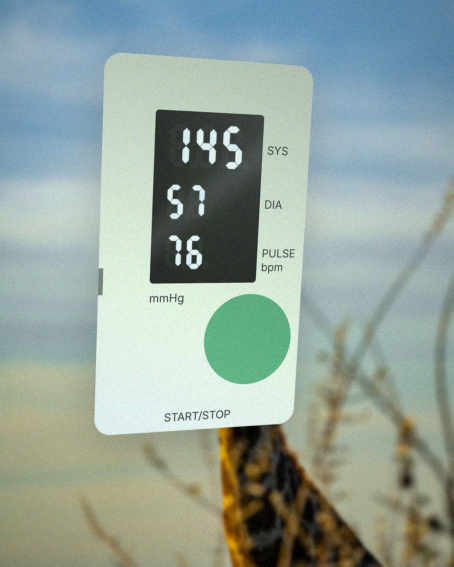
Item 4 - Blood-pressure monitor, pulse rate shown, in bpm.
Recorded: 76 bpm
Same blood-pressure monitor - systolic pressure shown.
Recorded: 145 mmHg
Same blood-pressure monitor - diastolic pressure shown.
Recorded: 57 mmHg
